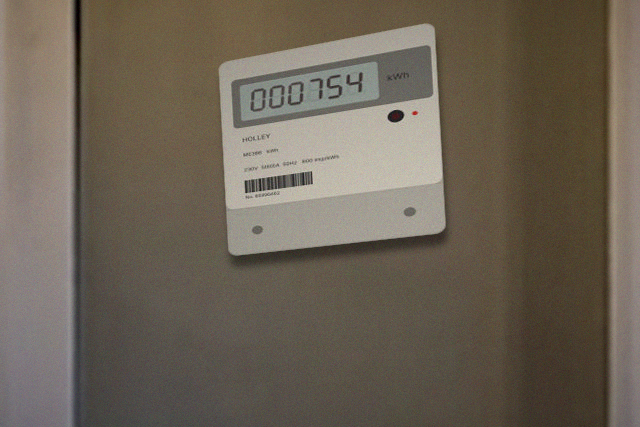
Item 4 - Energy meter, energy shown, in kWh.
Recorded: 754 kWh
